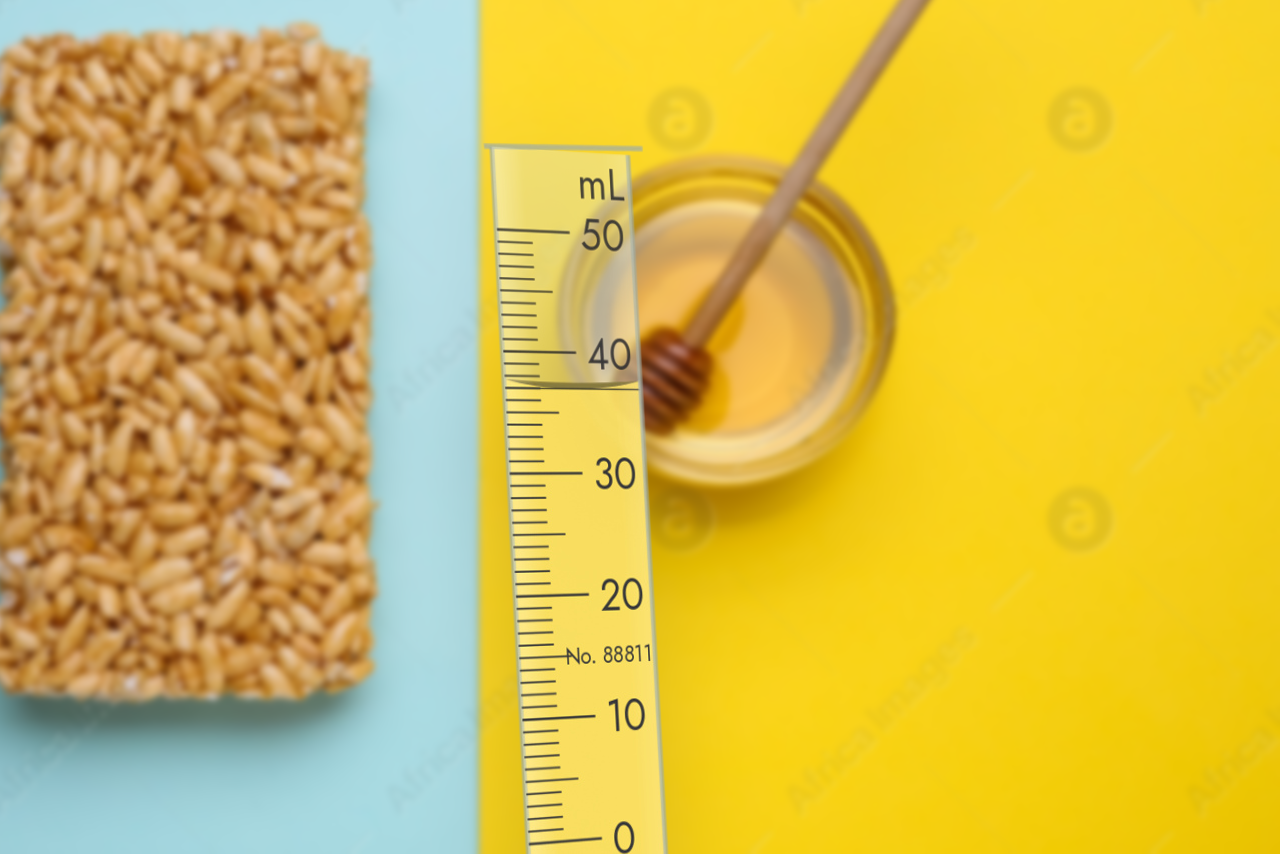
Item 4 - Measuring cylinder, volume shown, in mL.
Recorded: 37 mL
